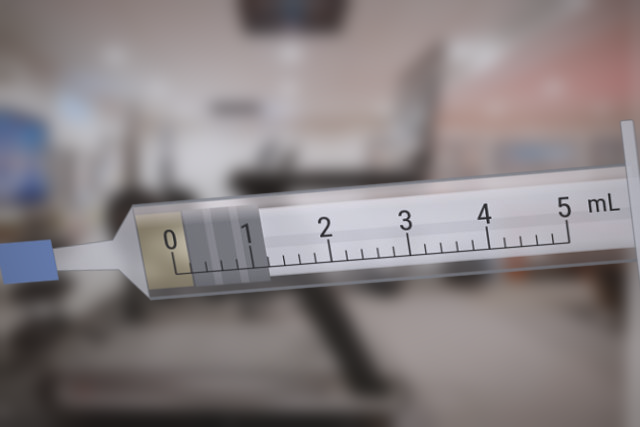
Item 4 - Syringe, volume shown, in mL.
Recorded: 0.2 mL
